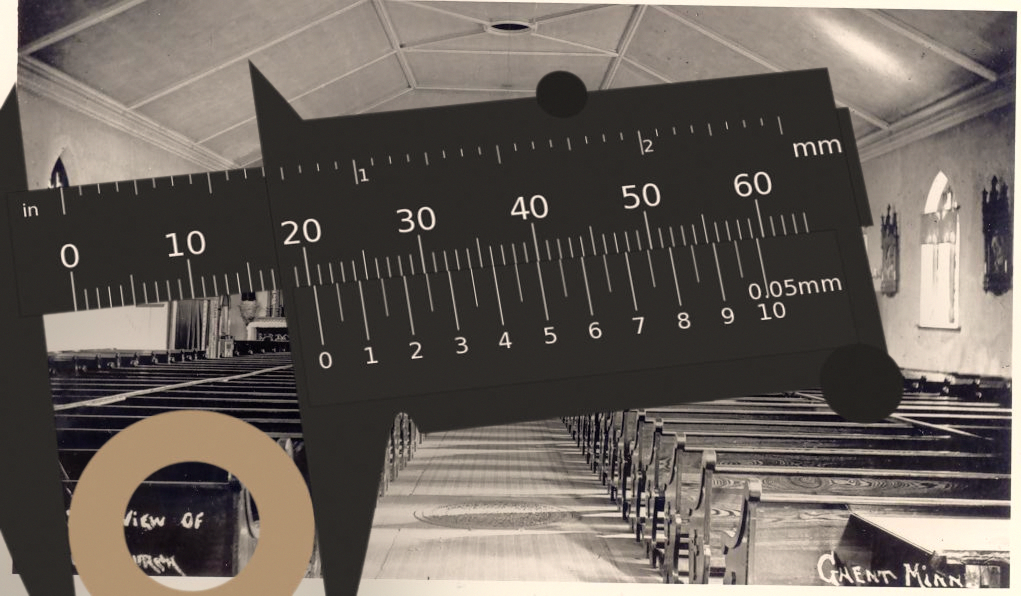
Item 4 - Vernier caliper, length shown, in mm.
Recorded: 20.4 mm
